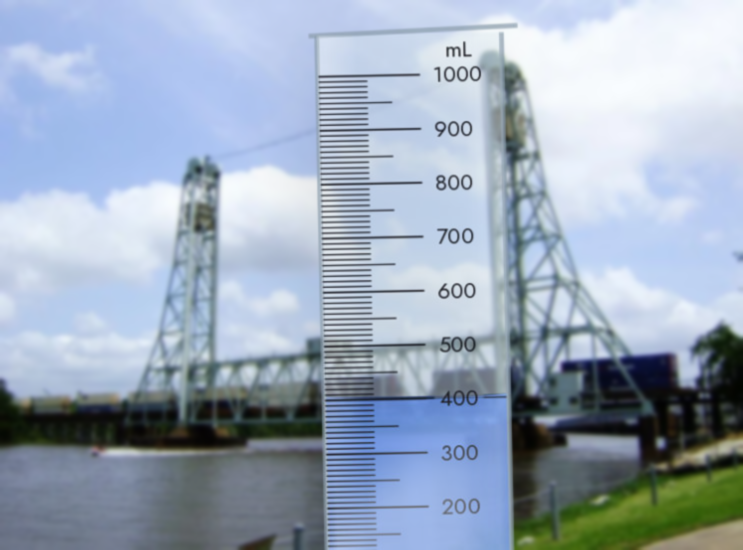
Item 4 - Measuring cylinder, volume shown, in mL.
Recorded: 400 mL
